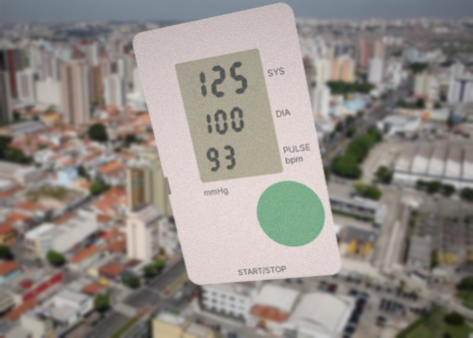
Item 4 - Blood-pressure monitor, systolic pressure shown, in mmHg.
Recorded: 125 mmHg
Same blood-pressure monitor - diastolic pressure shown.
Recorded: 100 mmHg
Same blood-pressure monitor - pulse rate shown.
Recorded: 93 bpm
